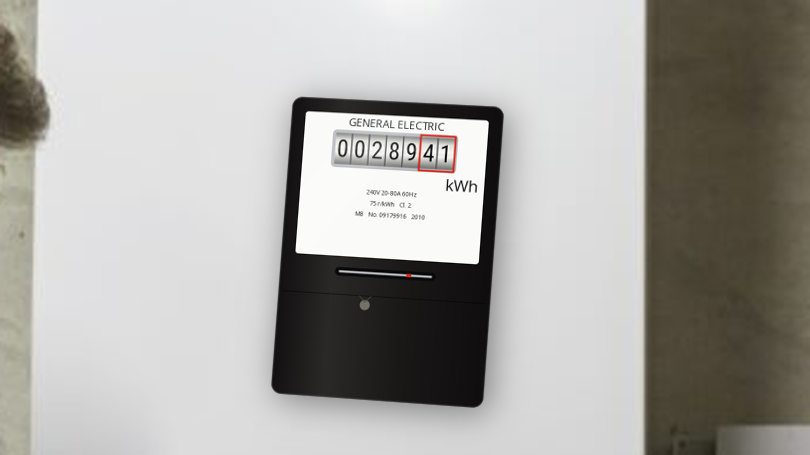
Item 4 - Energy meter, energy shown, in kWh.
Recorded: 289.41 kWh
